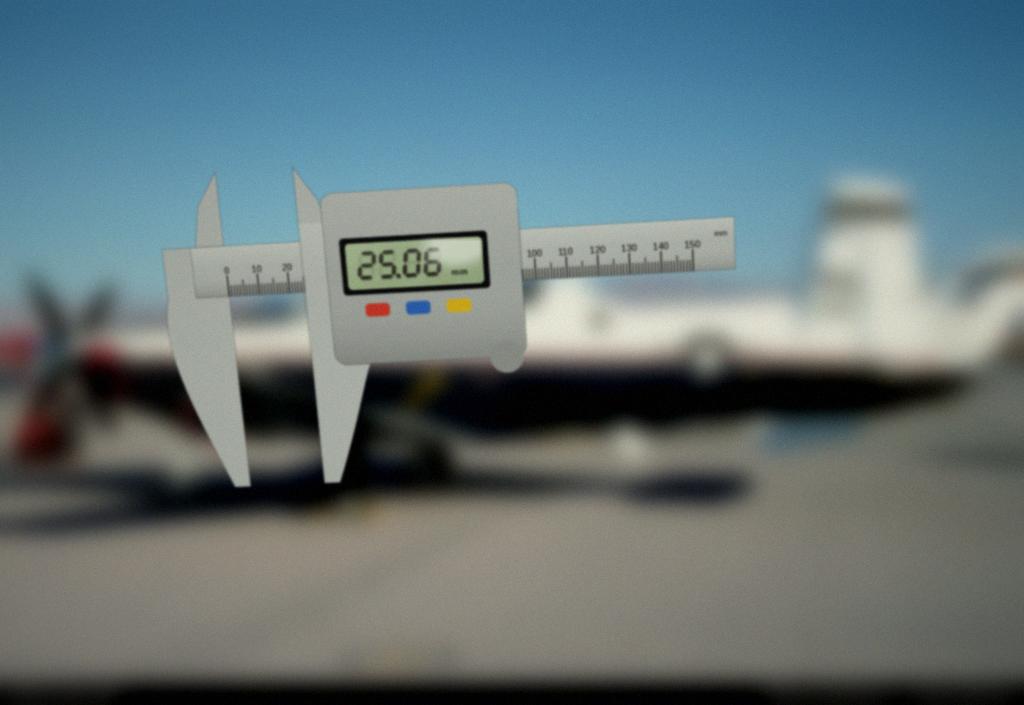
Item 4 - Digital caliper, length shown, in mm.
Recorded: 25.06 mm
